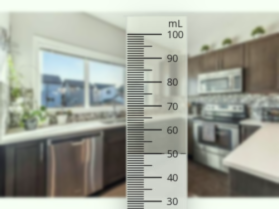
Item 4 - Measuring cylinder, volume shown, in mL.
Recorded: 50 mL
